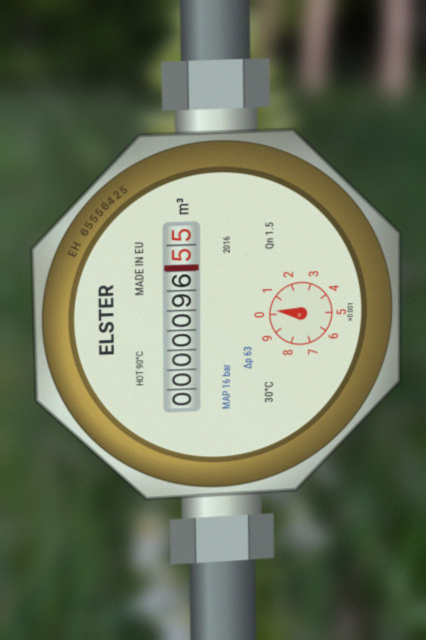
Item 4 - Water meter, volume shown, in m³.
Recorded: 96.550 m³
